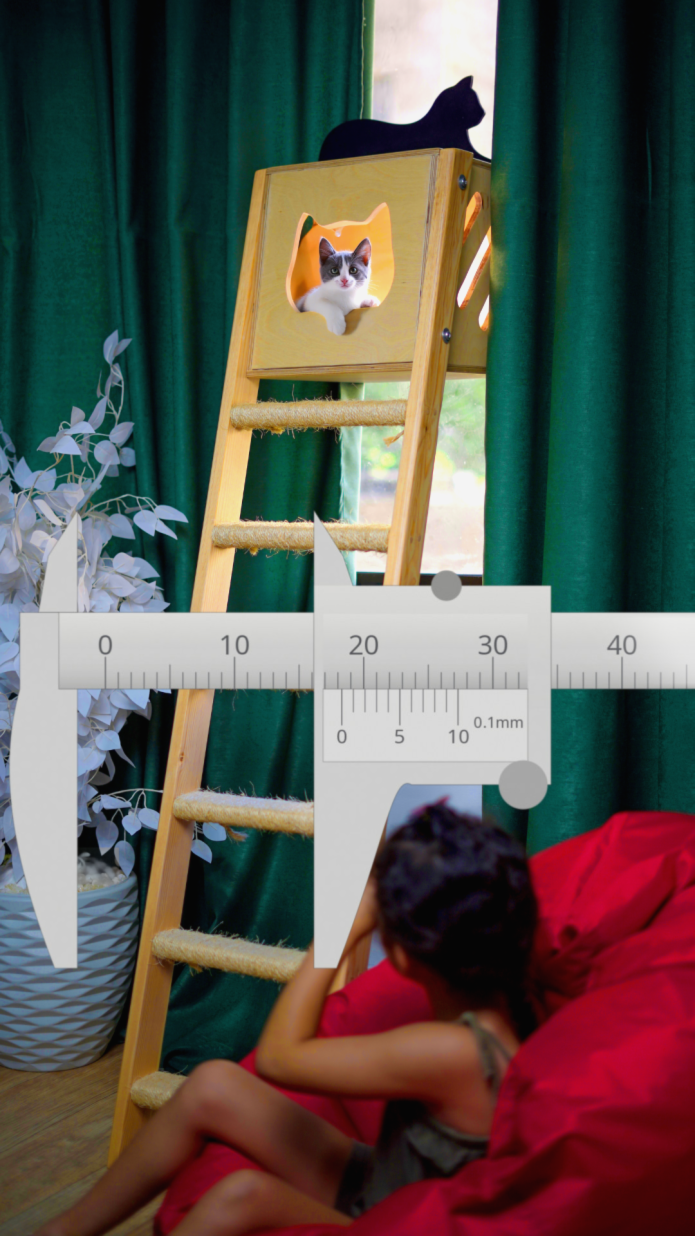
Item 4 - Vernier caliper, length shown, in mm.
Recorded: 18.3 mm
